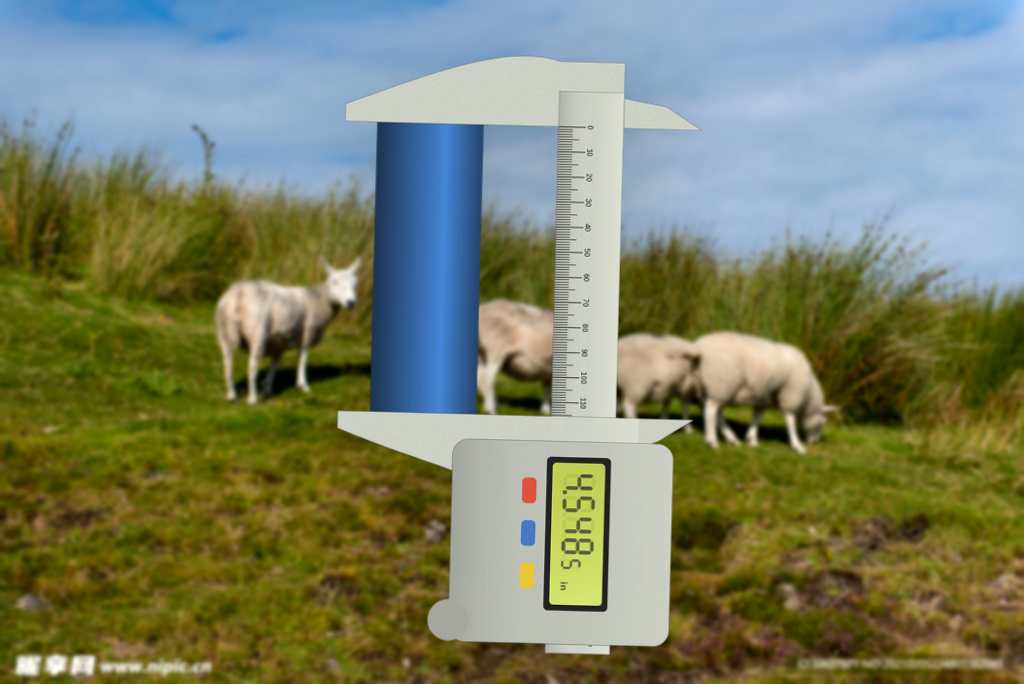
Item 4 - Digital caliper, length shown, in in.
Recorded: 4.5485 in
